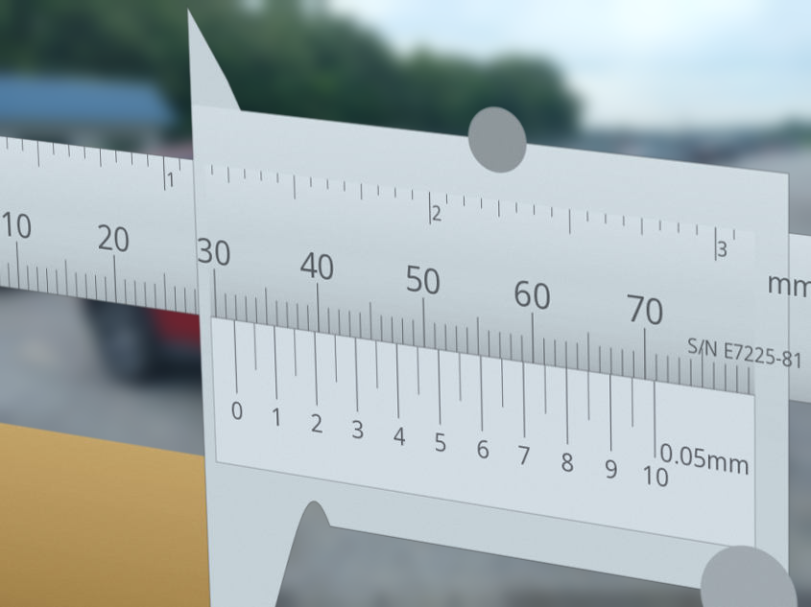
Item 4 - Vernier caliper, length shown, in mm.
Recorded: 31.8 mm
